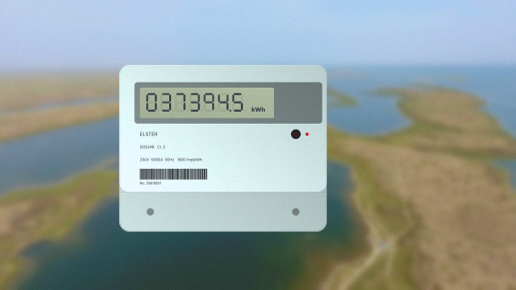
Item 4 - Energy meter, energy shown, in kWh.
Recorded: 37394.5 kWh
